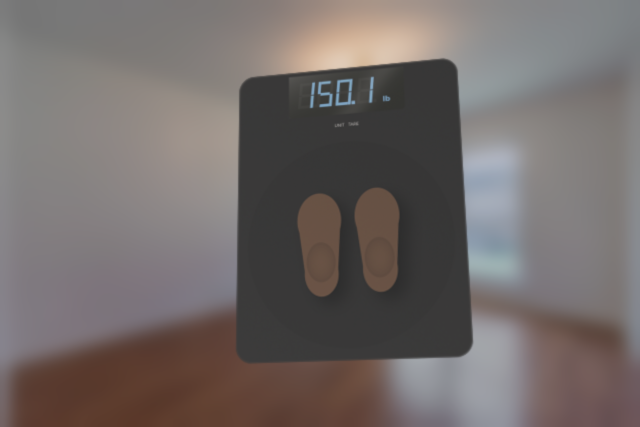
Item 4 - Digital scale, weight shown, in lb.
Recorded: 150.1 lb
